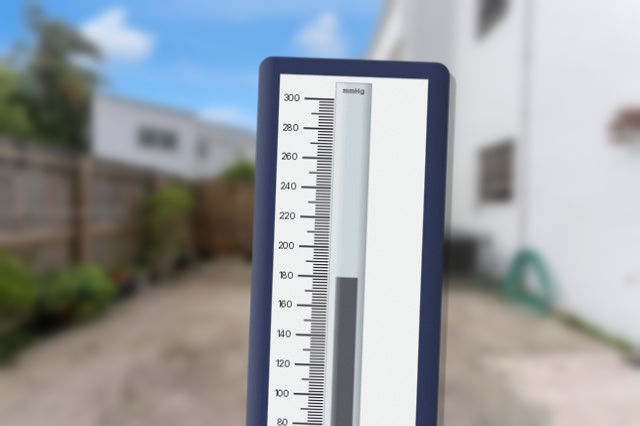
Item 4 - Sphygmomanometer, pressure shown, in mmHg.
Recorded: 180 mmHg
